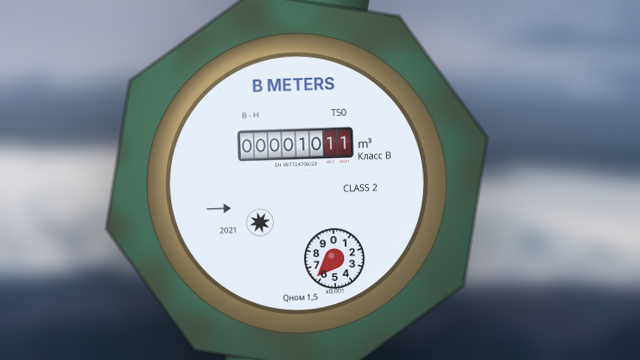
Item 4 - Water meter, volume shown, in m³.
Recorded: 10.116 m³
